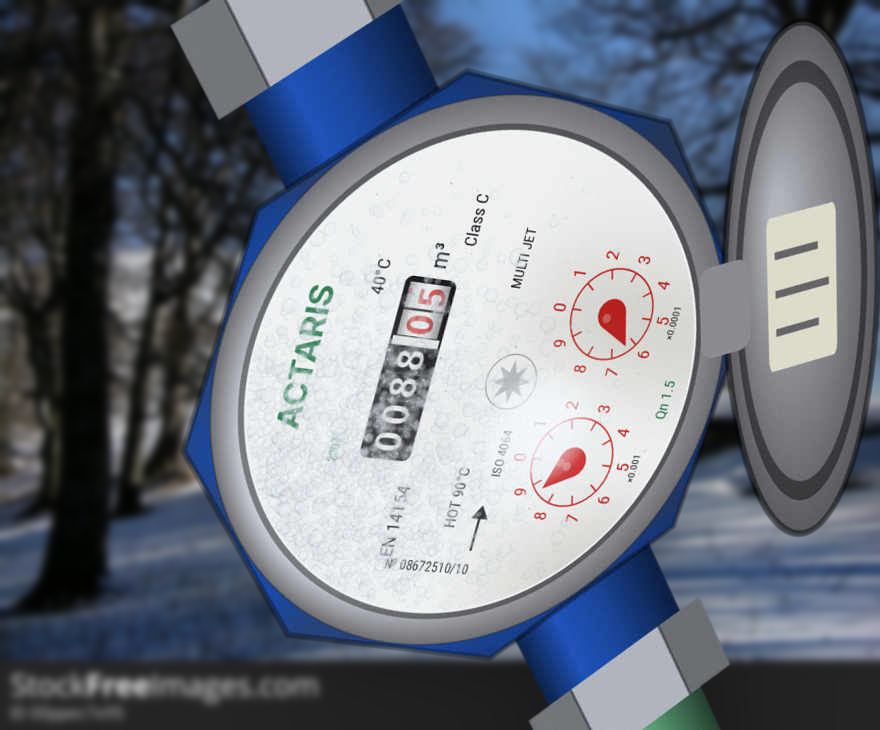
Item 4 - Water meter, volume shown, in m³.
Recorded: 88.0486 m³
